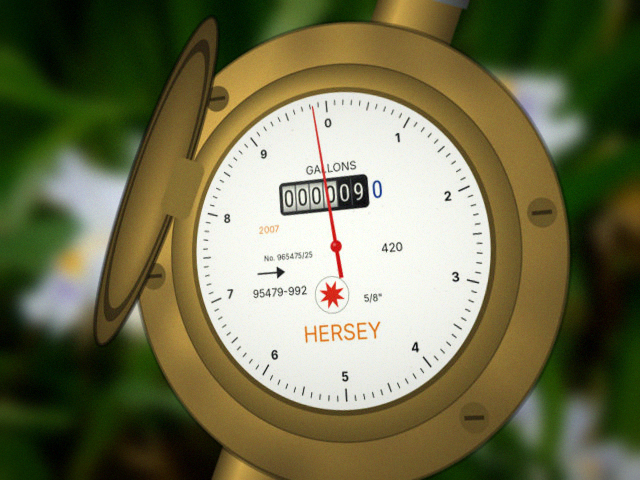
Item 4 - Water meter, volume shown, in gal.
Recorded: 89.8 gal
